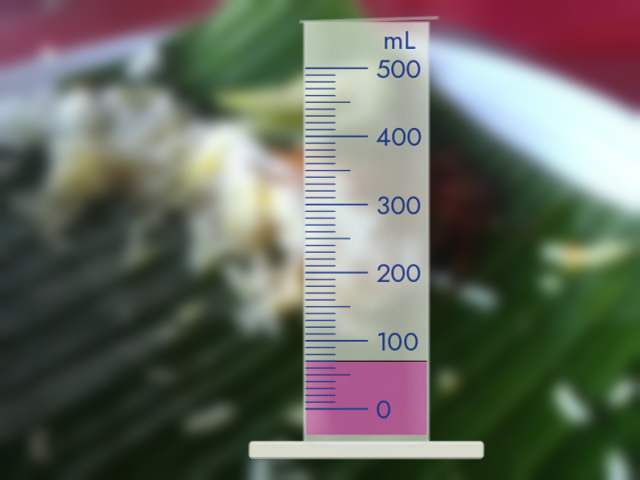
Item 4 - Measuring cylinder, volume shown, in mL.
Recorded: 70 mL
